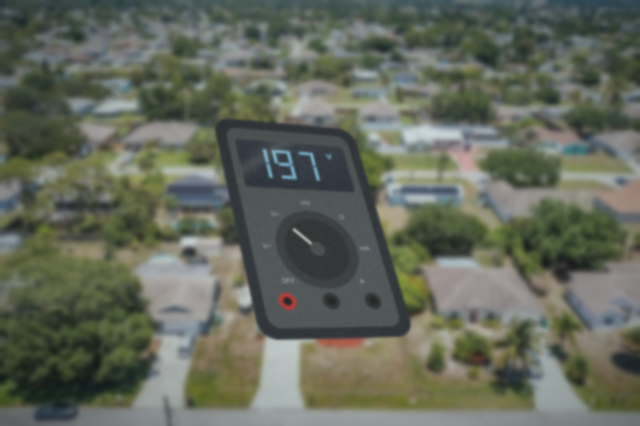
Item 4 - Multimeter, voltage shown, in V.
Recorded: 197 V
